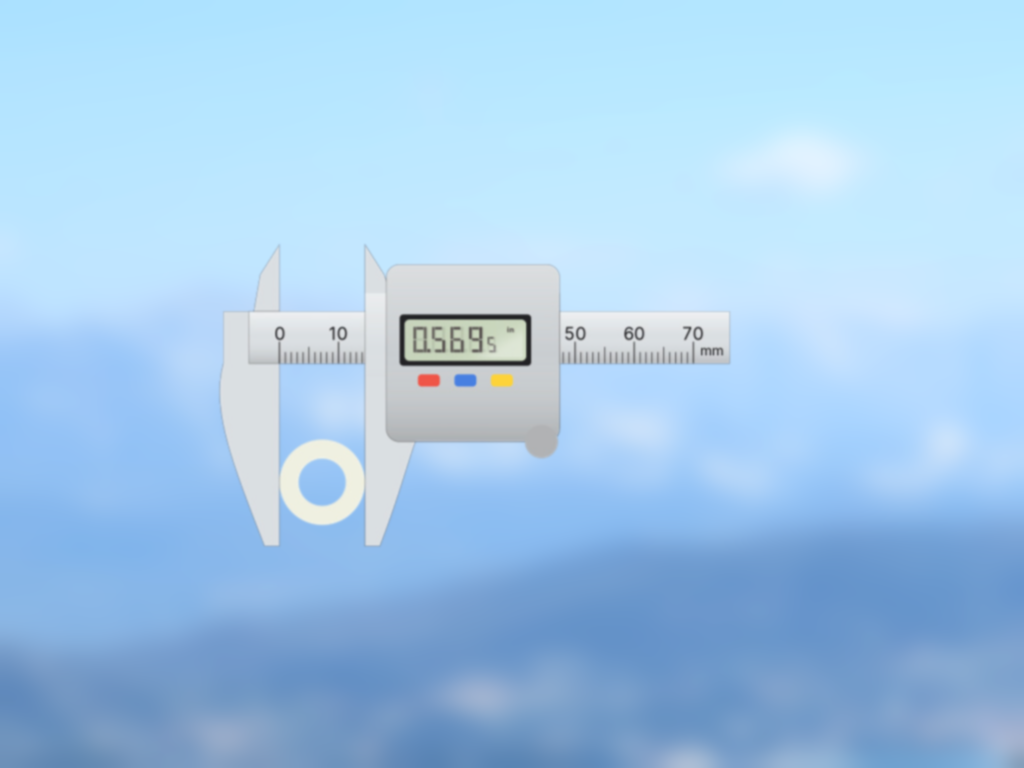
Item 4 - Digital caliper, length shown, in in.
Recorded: 0.5695 in
